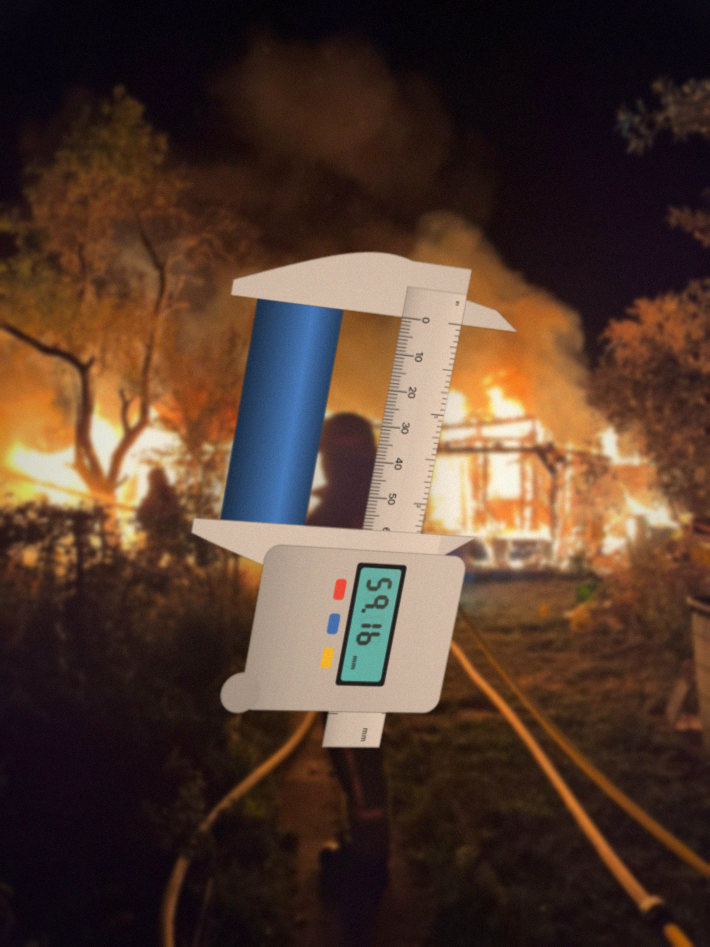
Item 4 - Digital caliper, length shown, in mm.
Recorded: 59.16 mm
